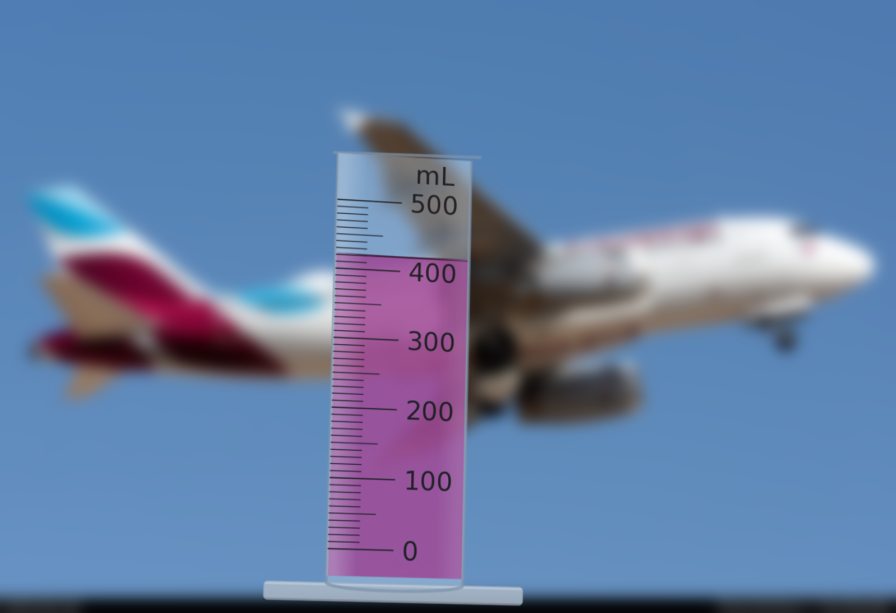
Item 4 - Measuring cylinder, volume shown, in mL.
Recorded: 420 mL
